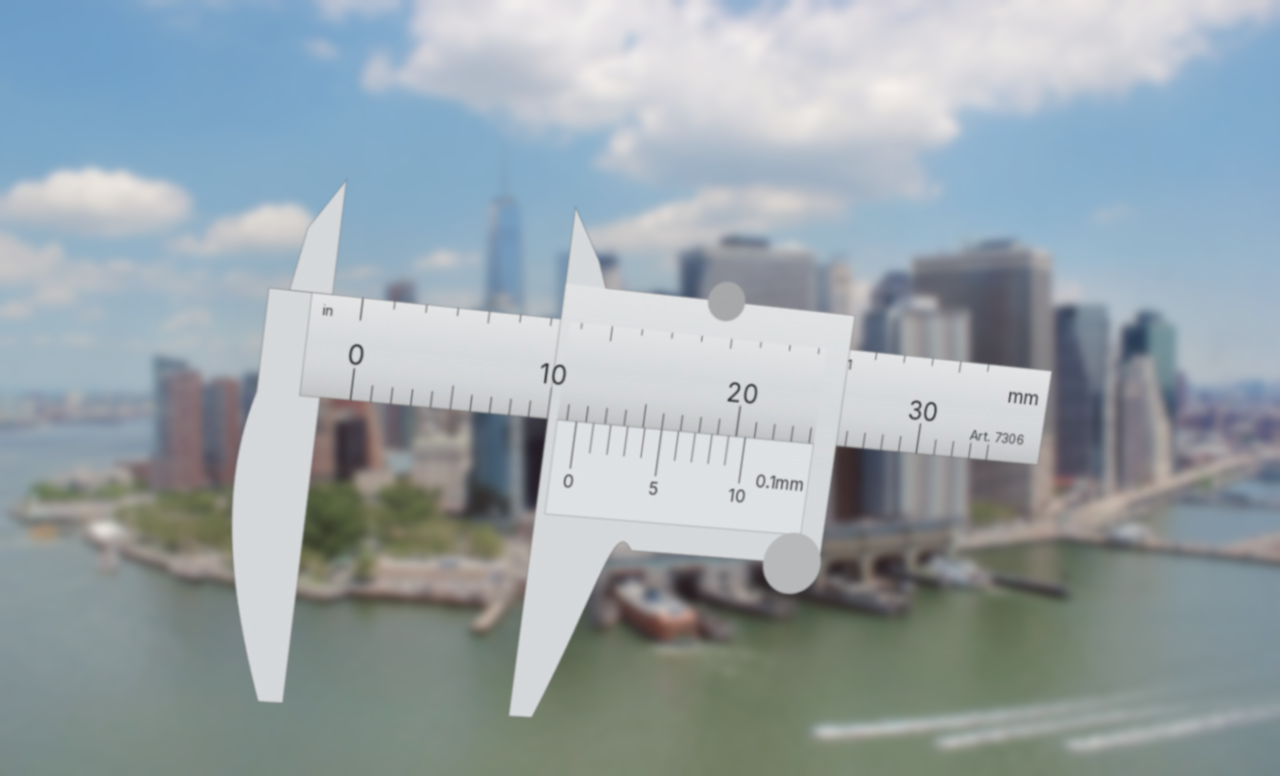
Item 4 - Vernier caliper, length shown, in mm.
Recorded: 11.5 mm
